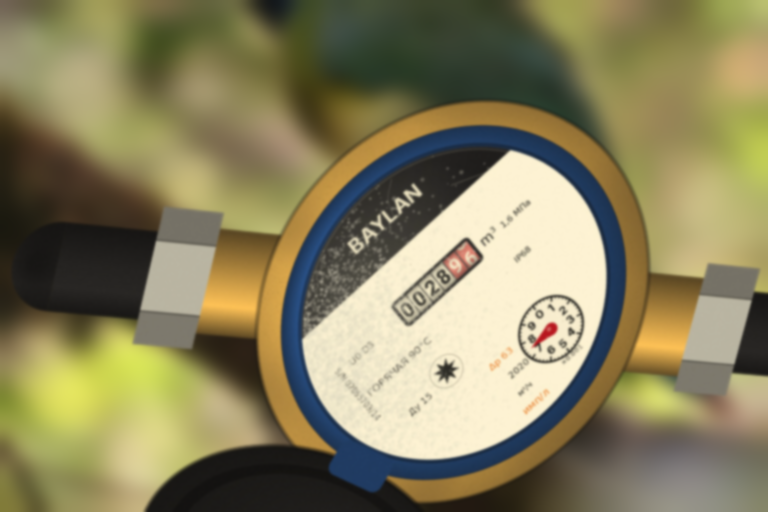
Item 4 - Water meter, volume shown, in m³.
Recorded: 28.957 m³
